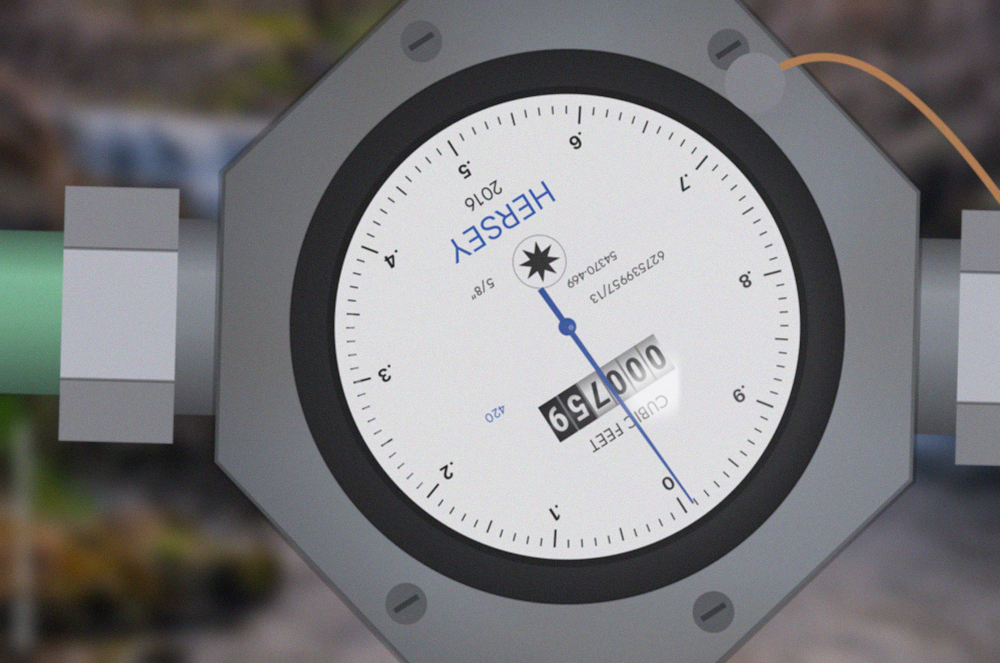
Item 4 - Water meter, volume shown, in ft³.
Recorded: 758.99 ft³
